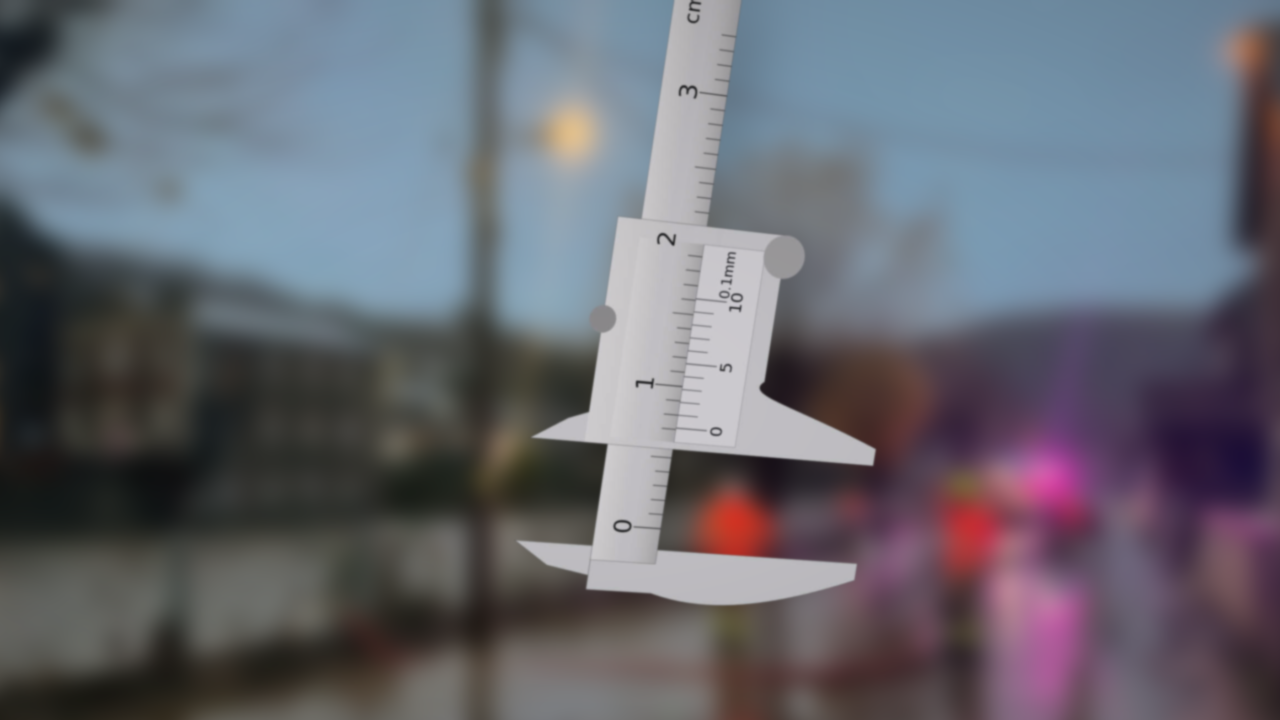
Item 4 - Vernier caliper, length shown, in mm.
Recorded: 7.1 mm
